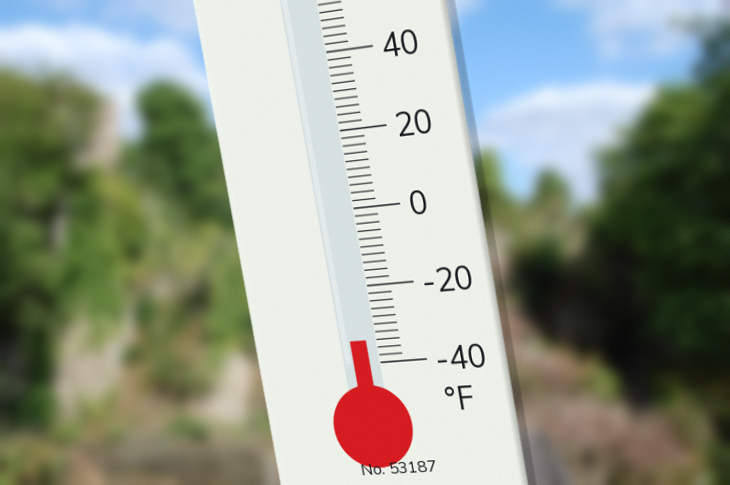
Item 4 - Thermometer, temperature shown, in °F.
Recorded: -34 °F
